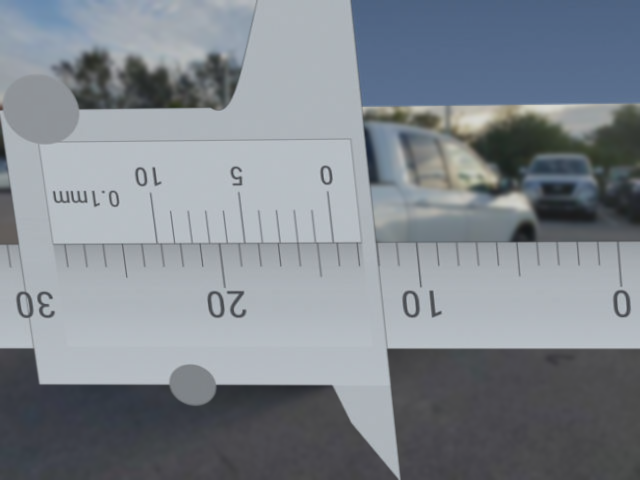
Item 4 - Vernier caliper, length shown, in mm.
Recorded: 14.2 mm
